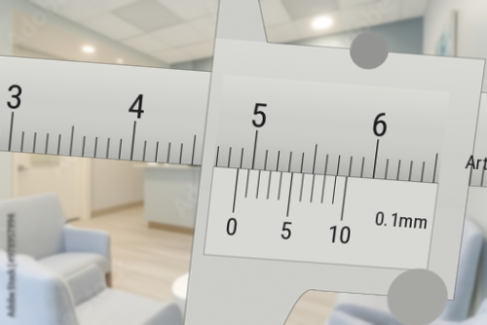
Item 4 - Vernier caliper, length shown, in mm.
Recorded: 48.8 mm
